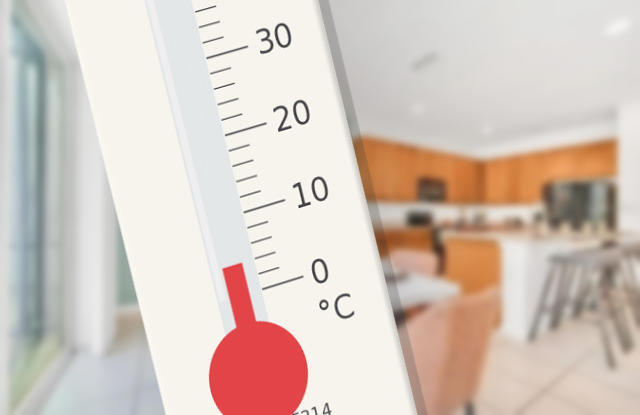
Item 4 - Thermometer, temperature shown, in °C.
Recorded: 4 °C
